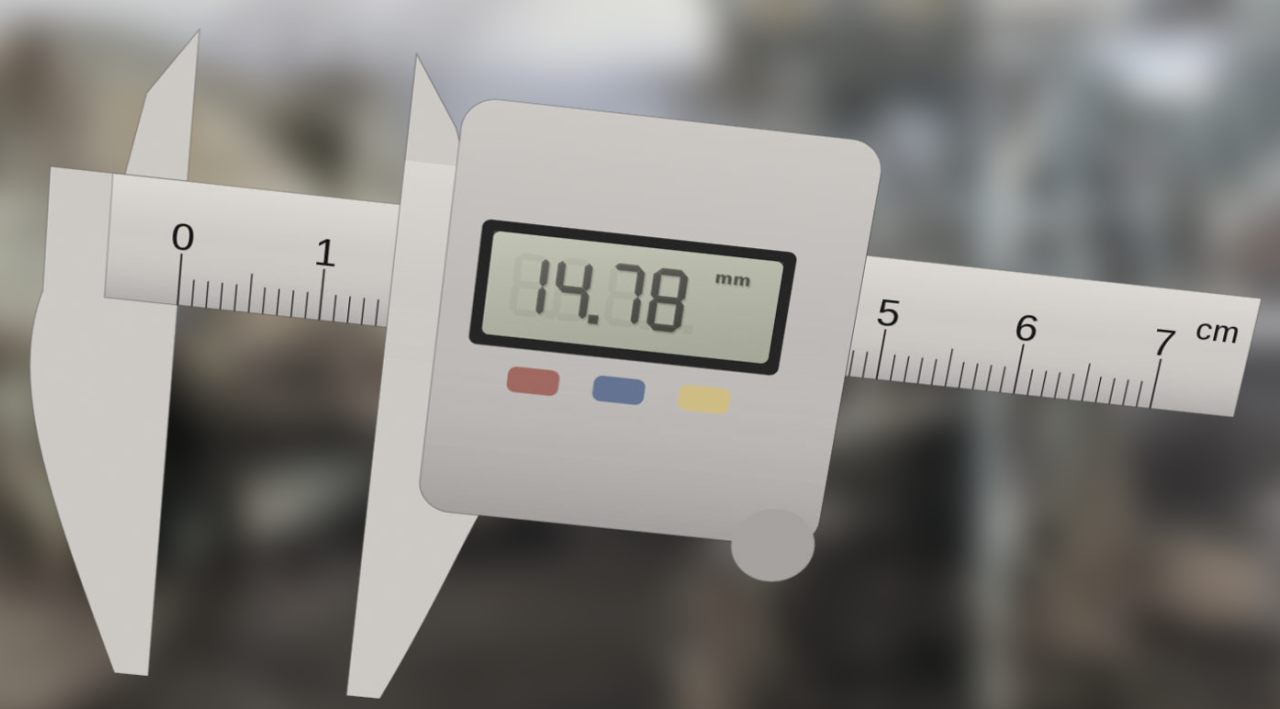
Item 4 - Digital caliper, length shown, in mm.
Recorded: 14.78 mm
